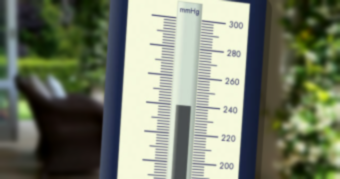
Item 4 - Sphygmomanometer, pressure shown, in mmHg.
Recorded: 240 mmHg
